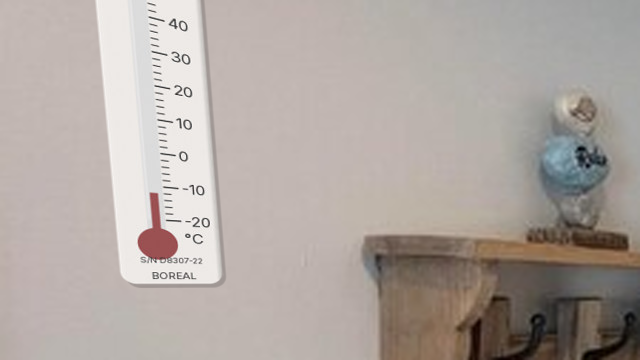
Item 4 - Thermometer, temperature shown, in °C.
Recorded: -12 °C
